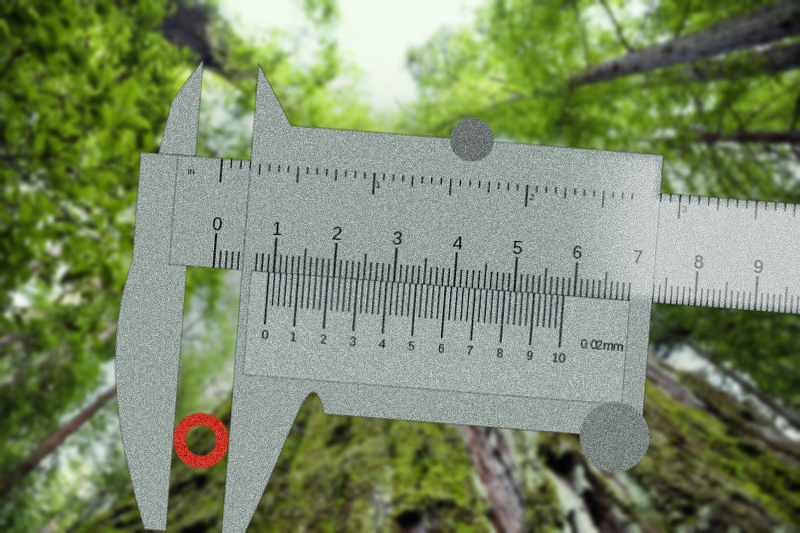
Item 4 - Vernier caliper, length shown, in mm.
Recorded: 9.2 mm
